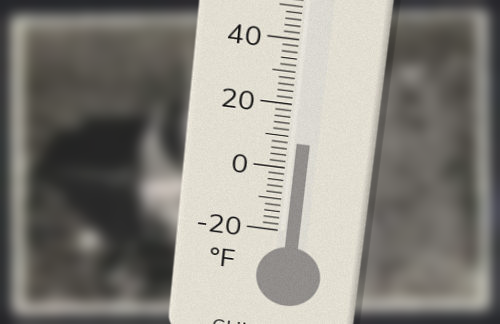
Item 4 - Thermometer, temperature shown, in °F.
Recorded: 8 °F
